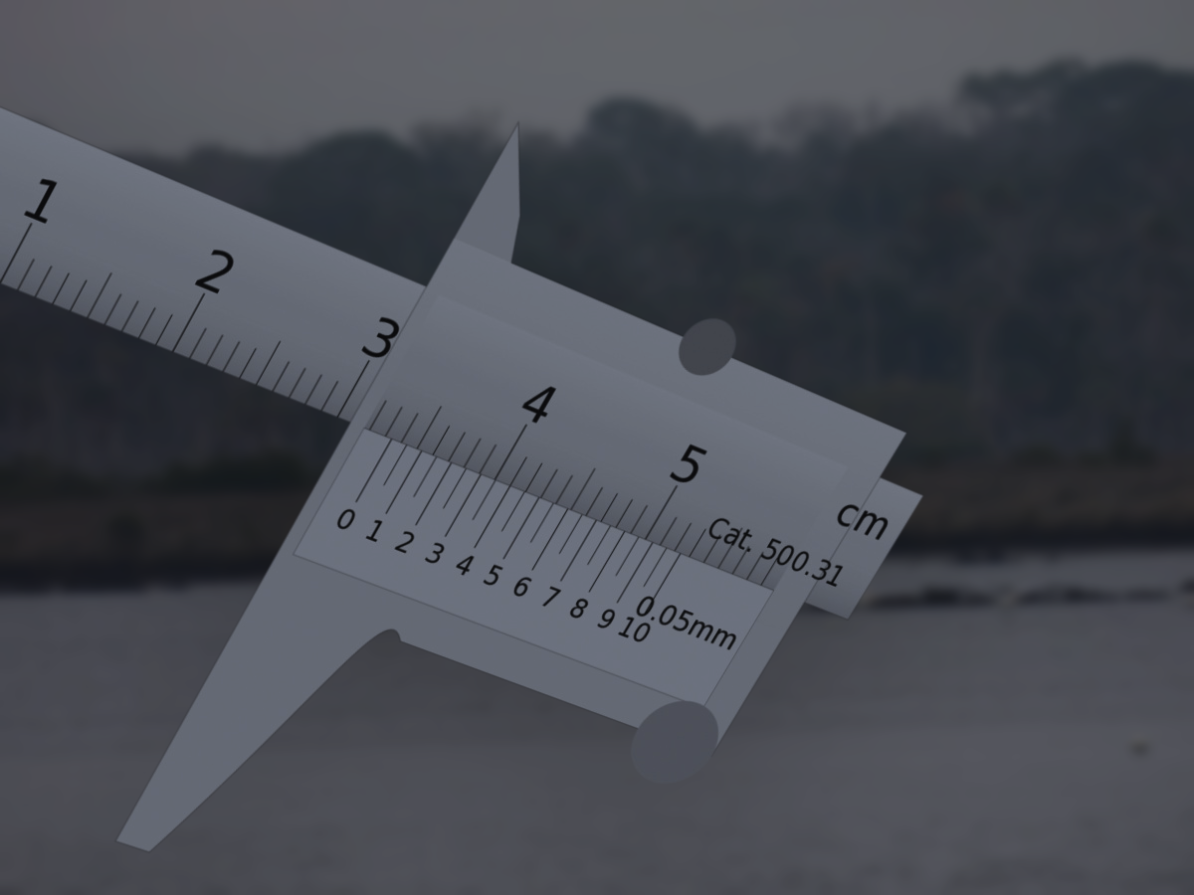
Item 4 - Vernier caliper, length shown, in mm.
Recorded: 33.4 mm
